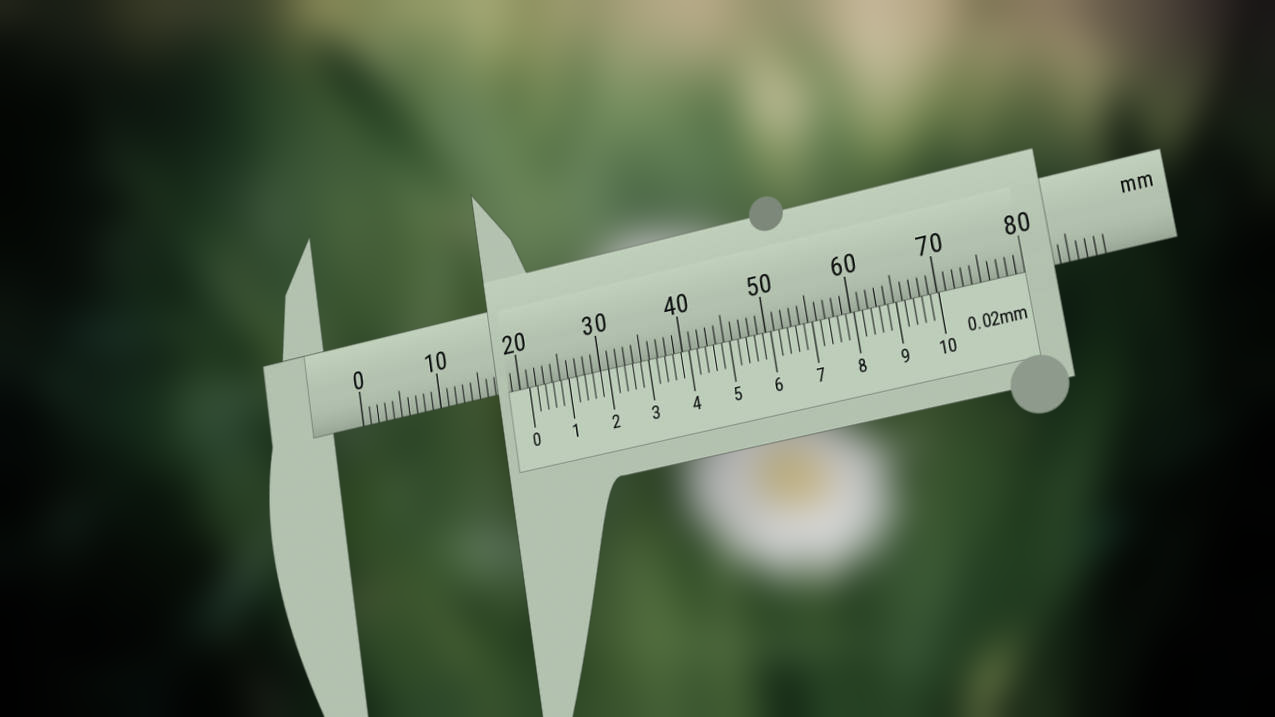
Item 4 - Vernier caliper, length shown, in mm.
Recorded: 21.2 mm
